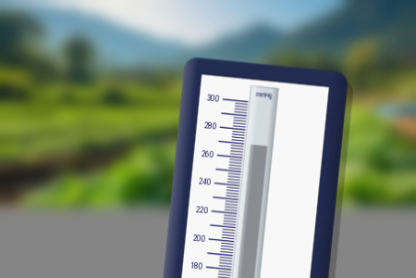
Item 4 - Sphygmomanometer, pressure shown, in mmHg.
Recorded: 270 mmHg
